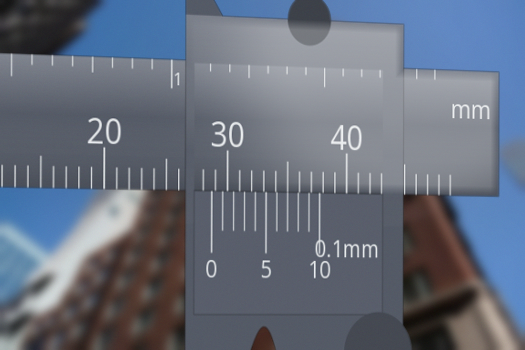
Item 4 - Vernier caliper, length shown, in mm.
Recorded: 28.7 mm
